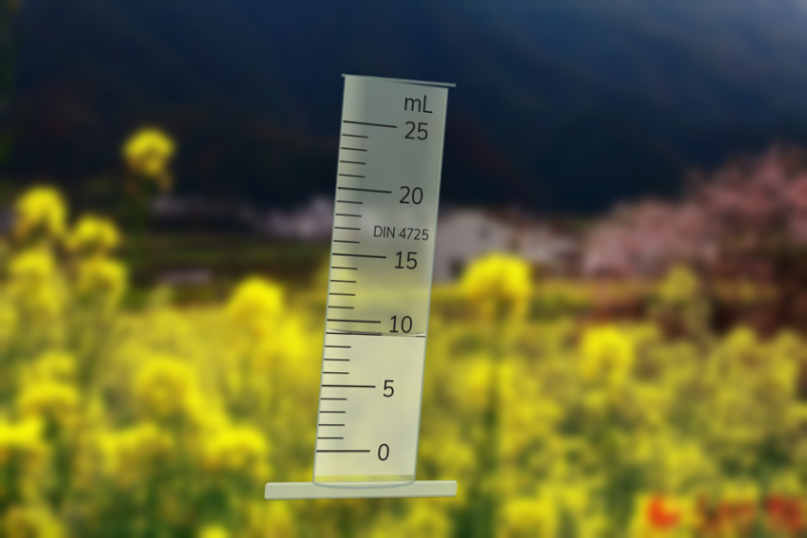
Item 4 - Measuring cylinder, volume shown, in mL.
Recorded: 9 mL
